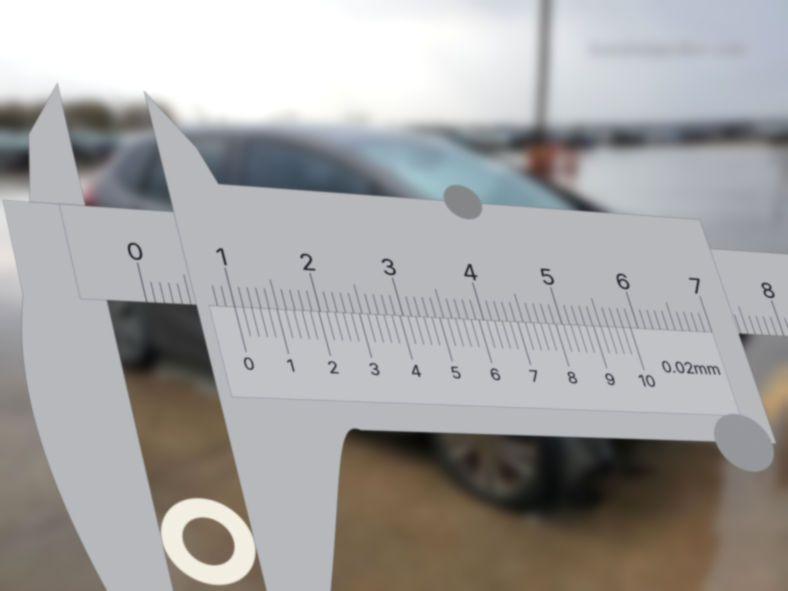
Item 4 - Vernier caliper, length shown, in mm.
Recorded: 10.0 mm
